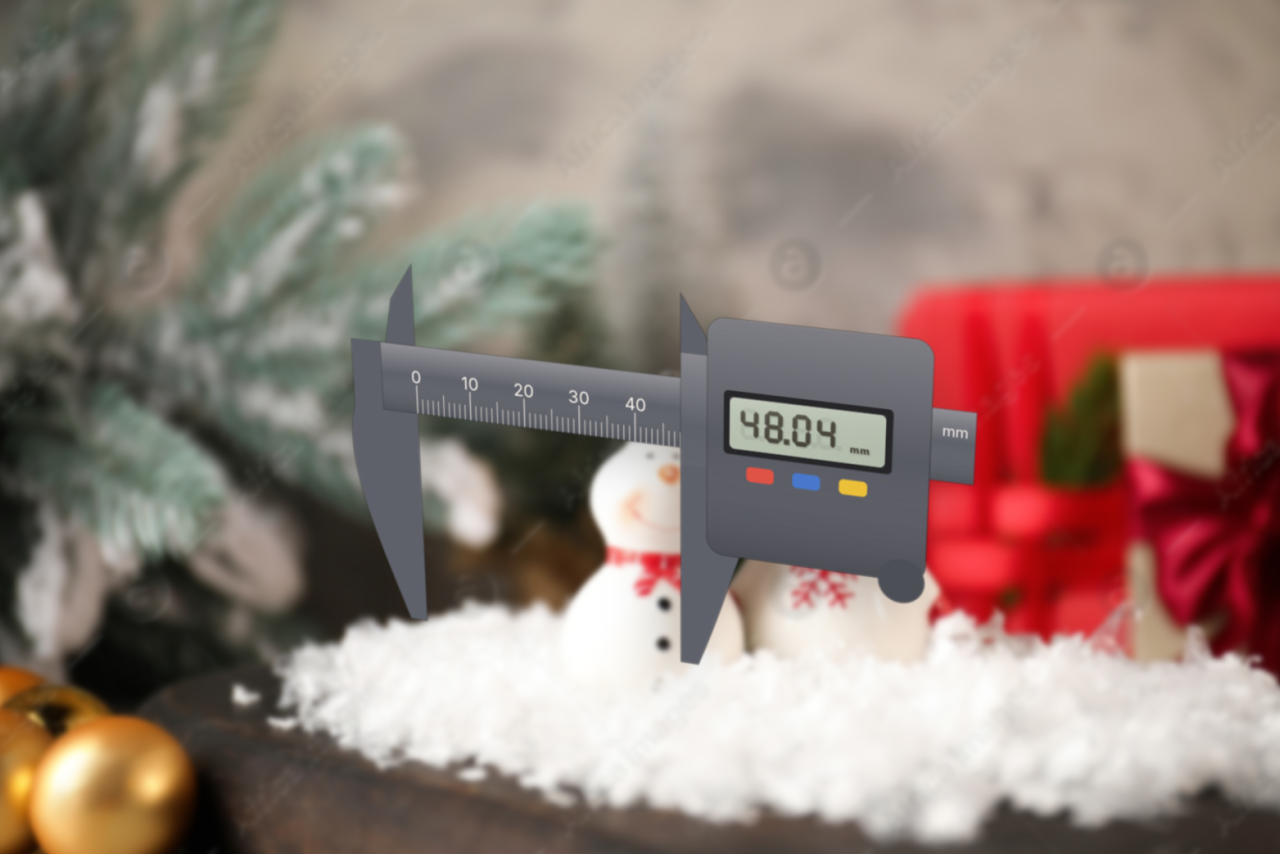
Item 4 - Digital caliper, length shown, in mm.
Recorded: 48.04 mm
